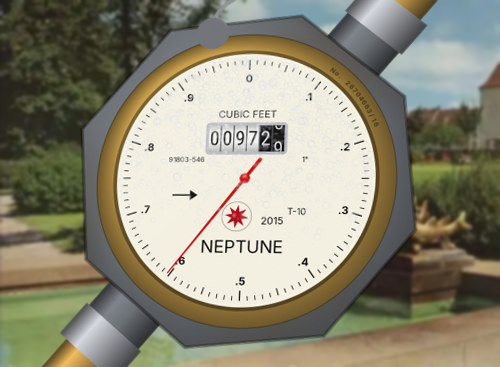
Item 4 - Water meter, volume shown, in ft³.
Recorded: 9728.60 ft³
